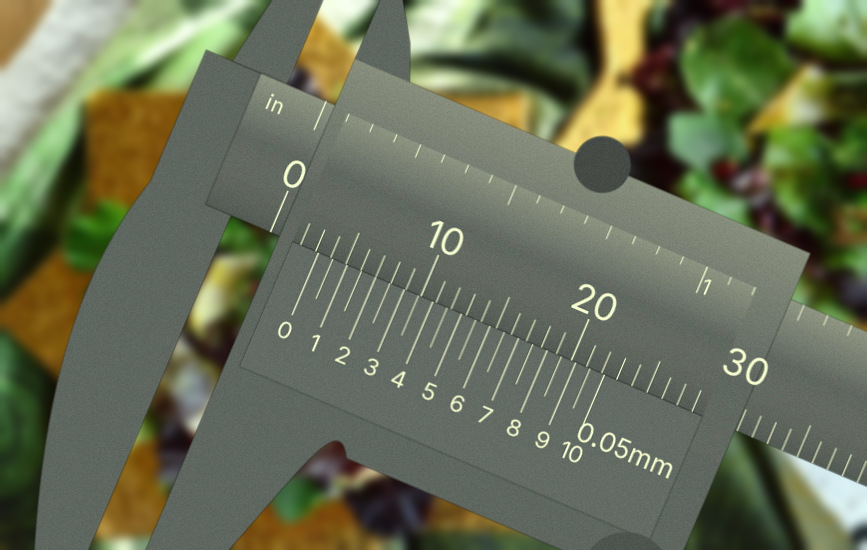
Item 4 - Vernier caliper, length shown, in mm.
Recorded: 3.2 mm
